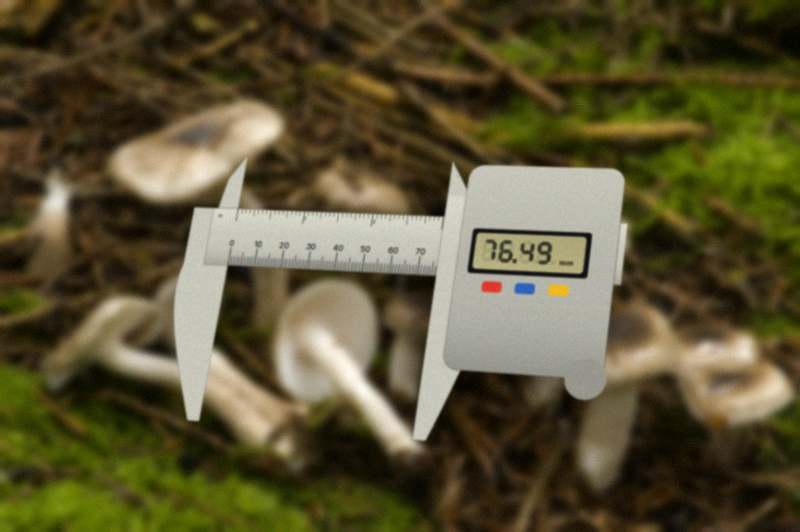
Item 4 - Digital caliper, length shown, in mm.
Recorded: 76.49 mm
